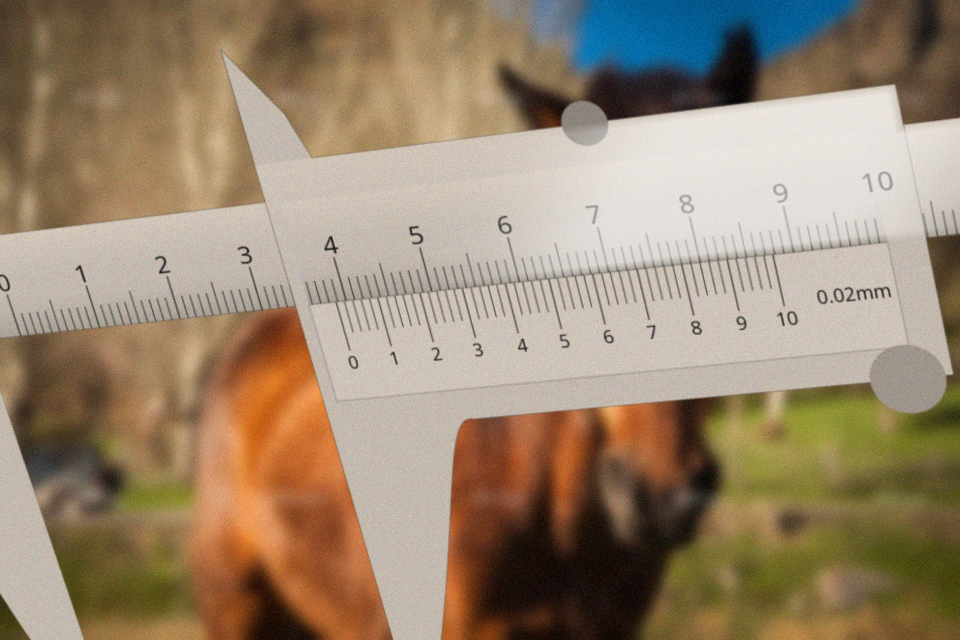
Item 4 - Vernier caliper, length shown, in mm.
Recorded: 38.8 mm
